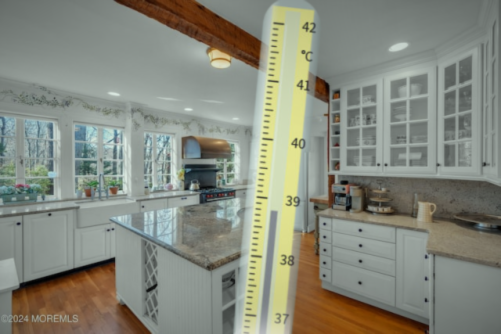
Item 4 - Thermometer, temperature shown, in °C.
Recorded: 38.8 °C
